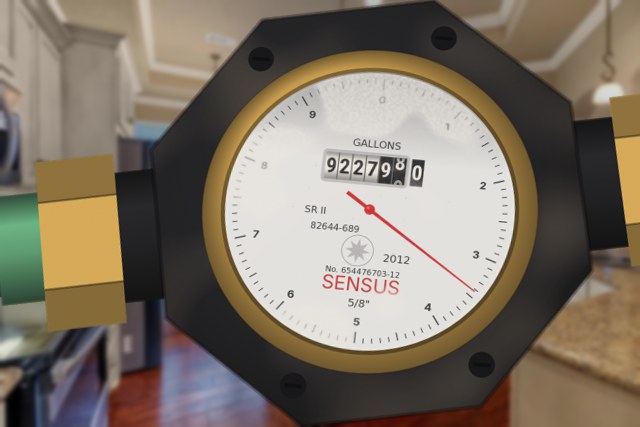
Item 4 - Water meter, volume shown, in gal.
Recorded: 9227983.4 gal
